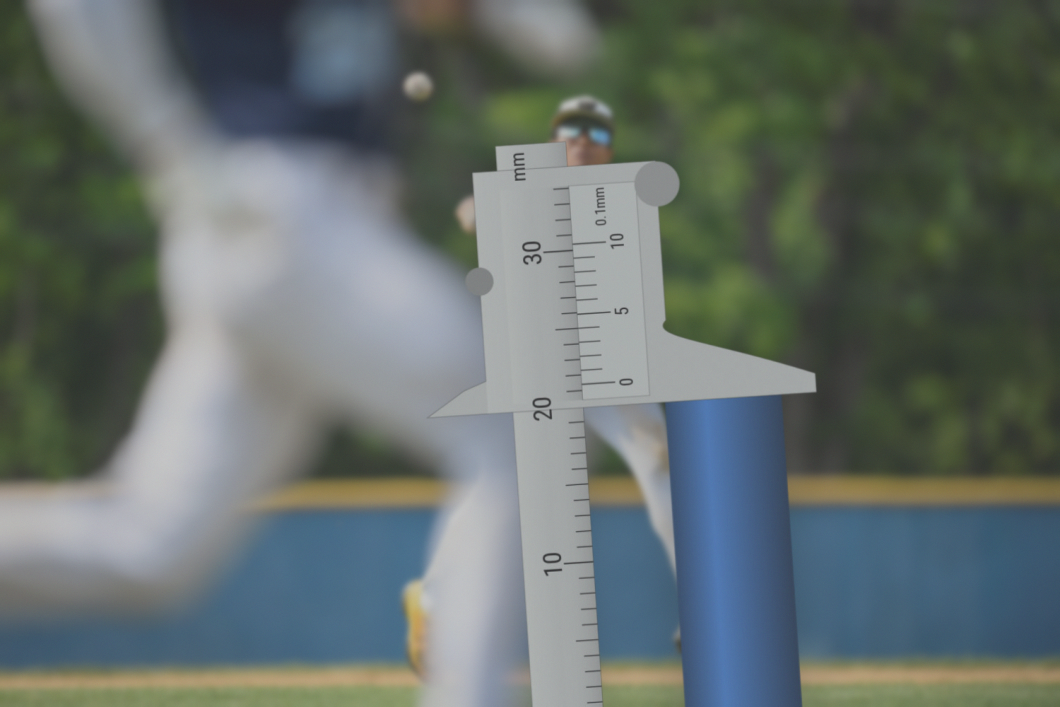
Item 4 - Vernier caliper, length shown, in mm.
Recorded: 21.4 mm
